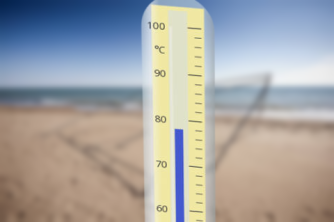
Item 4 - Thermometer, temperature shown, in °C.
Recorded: 78 °C
